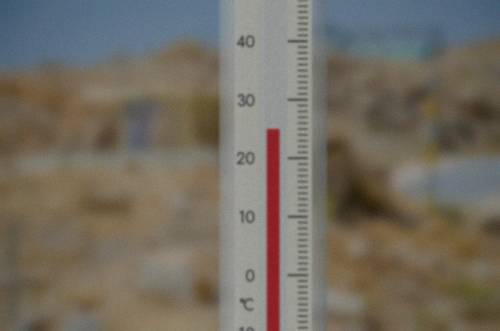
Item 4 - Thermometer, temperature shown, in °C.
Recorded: 25 °C
